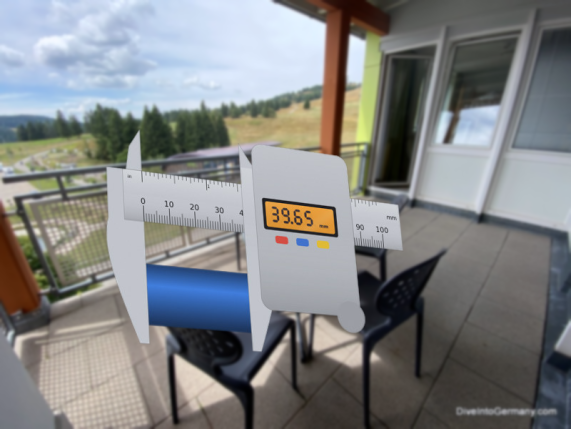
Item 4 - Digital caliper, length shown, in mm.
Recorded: 39.65 mm
